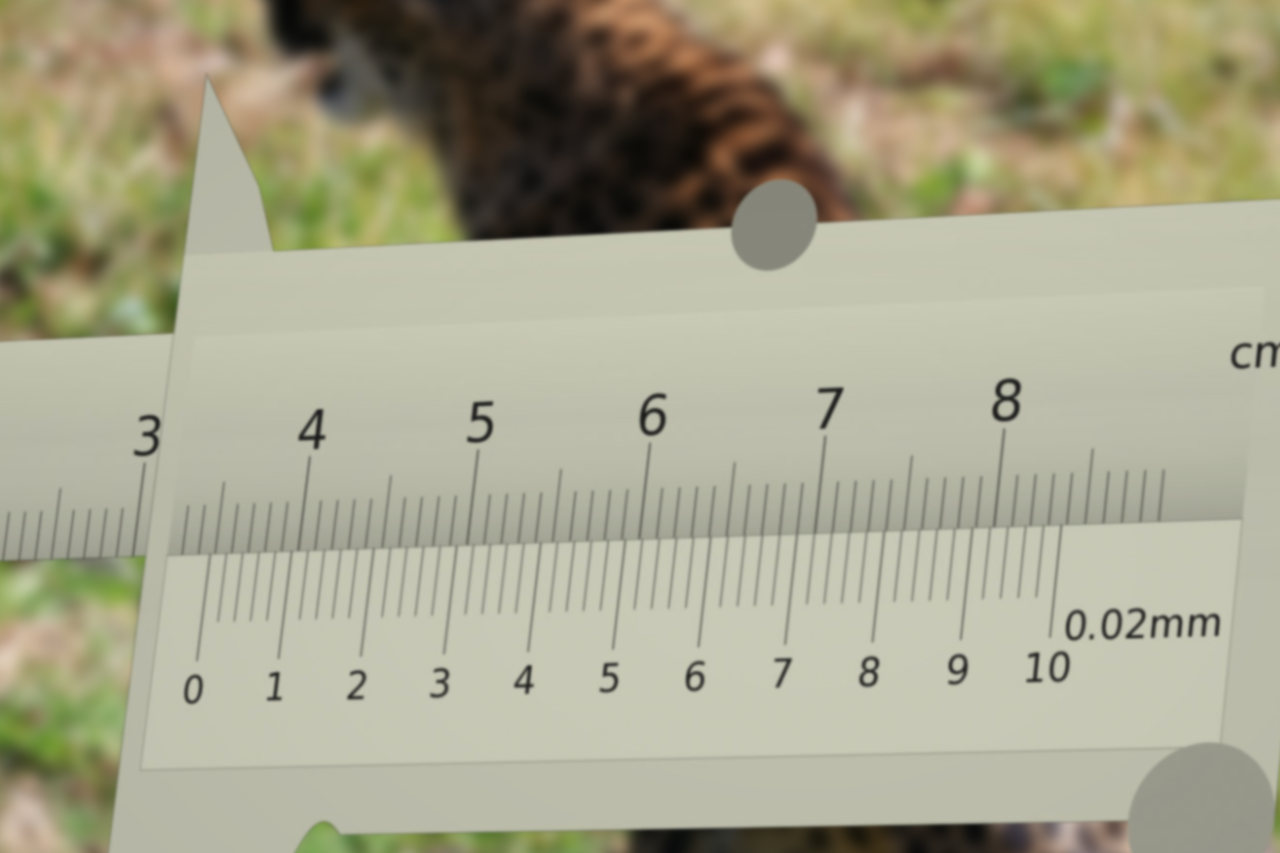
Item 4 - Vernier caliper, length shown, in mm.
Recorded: 34.7 mm
